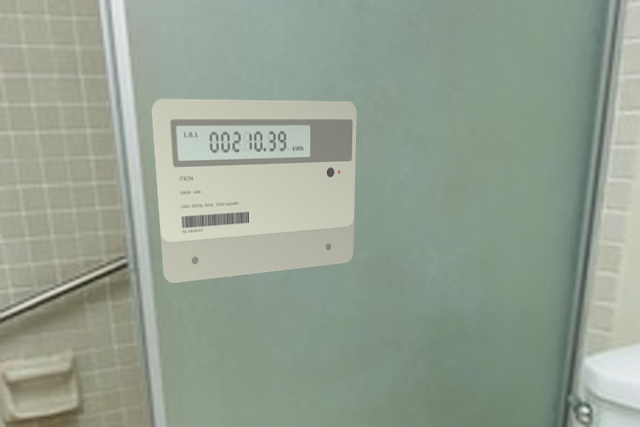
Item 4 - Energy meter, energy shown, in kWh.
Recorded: 210.39 kWh
